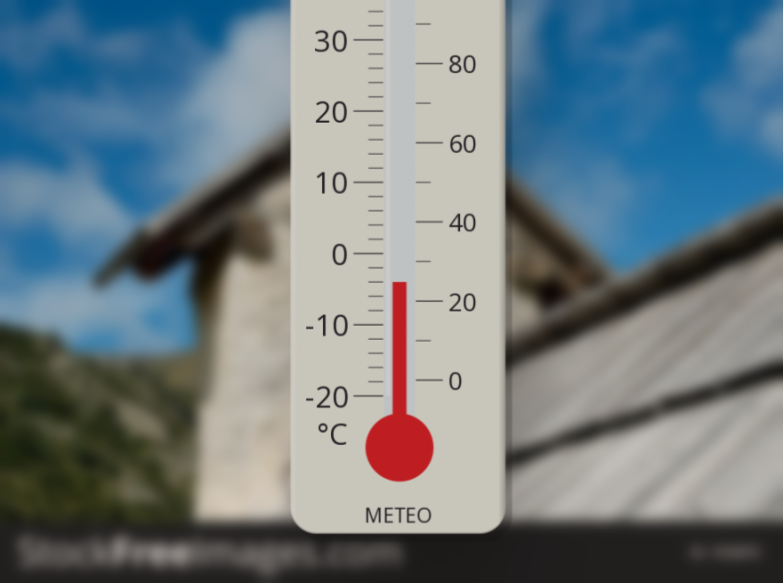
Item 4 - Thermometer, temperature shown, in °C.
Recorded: -4 °C
